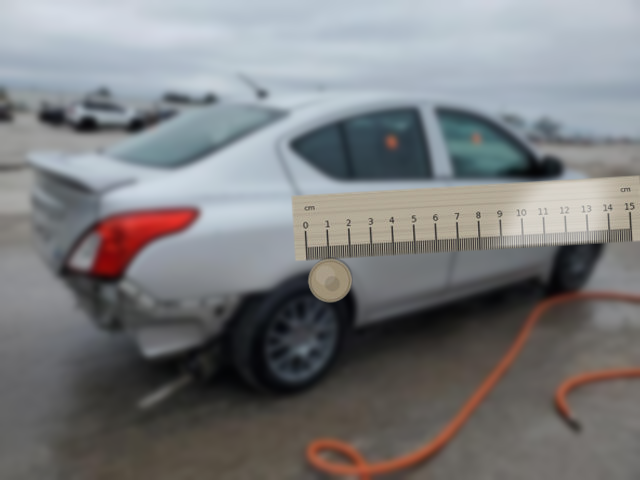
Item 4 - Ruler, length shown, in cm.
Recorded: 2 cm
